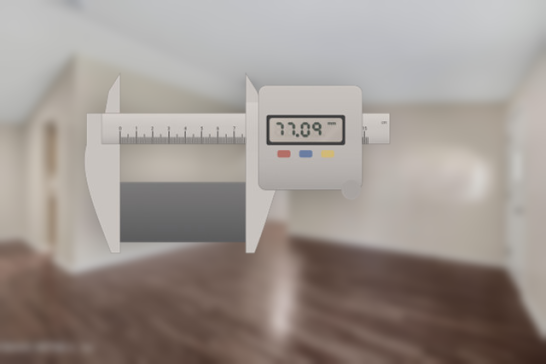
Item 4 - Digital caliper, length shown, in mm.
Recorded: 77.09 mm
